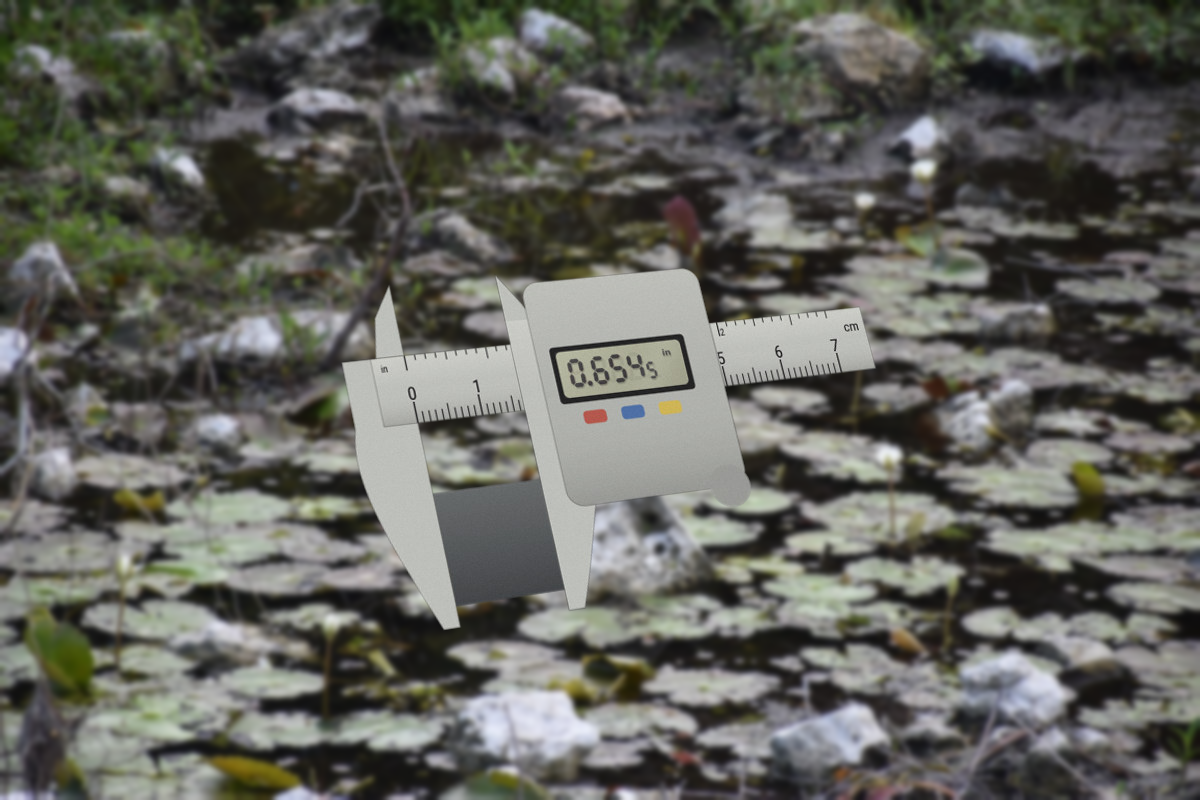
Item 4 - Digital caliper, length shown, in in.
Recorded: 0.6545 in
